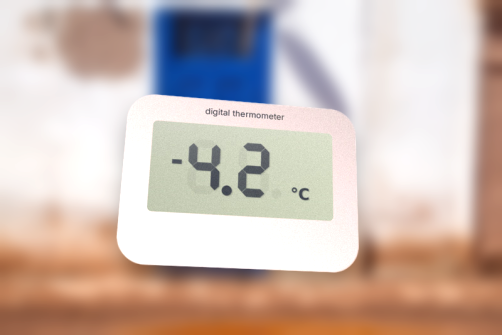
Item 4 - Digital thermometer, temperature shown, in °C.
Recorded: -4.2 °C
